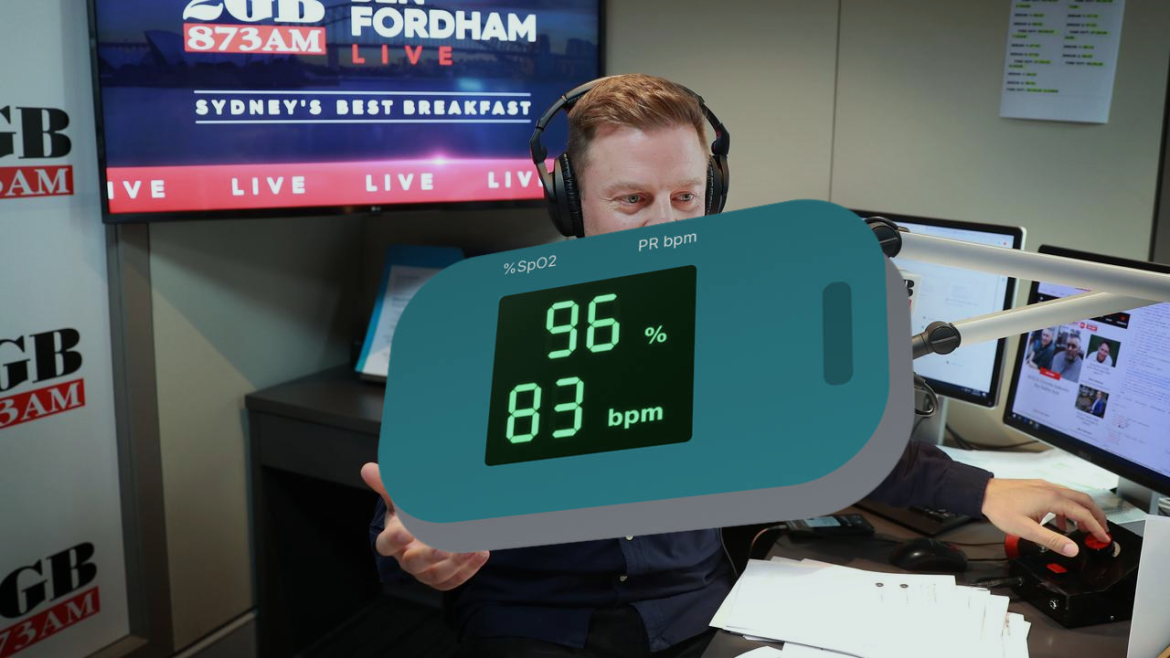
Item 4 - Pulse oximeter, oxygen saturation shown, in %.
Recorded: 96 %
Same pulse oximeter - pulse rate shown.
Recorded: 83 bpm
